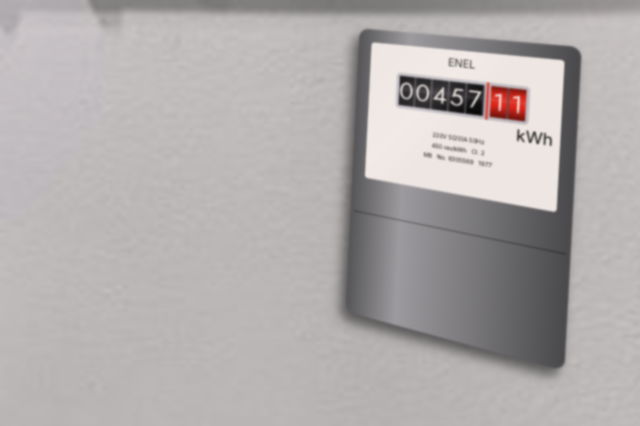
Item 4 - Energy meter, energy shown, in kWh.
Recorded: 457.11 kWh
